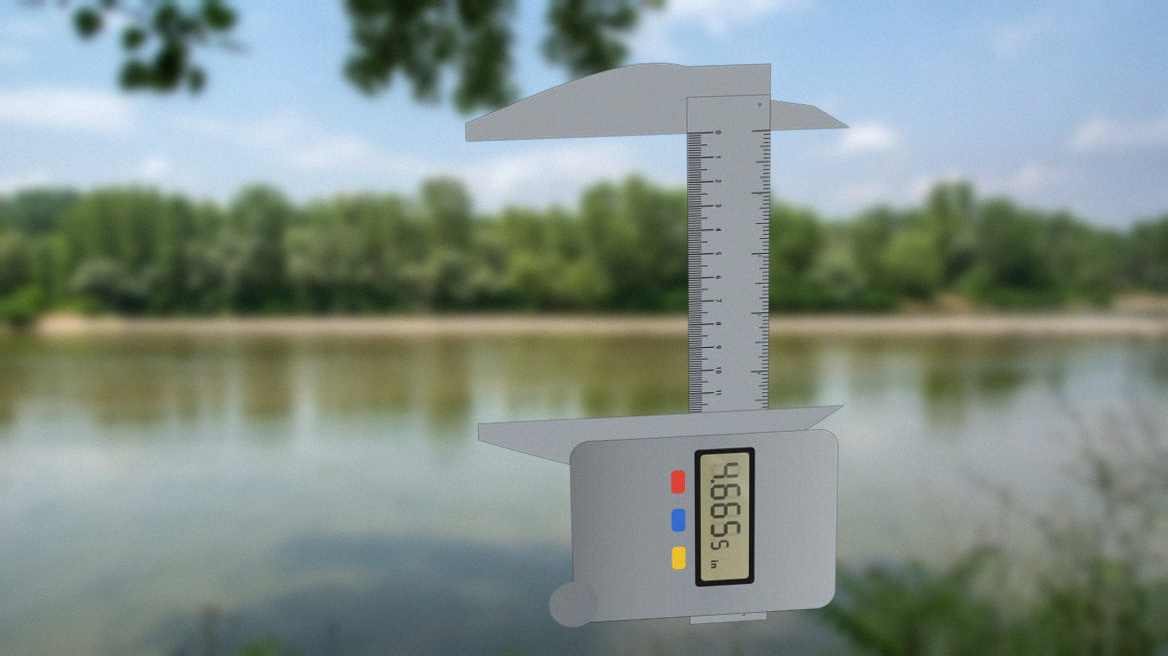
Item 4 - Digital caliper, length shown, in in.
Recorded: 4.6655 in
